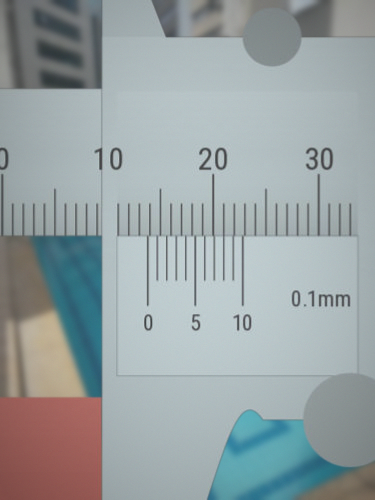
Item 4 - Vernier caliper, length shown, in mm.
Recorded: 13.8 mm
